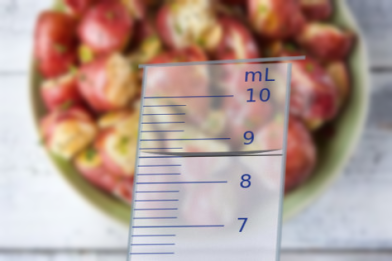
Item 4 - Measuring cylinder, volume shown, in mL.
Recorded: 8.6 mL
